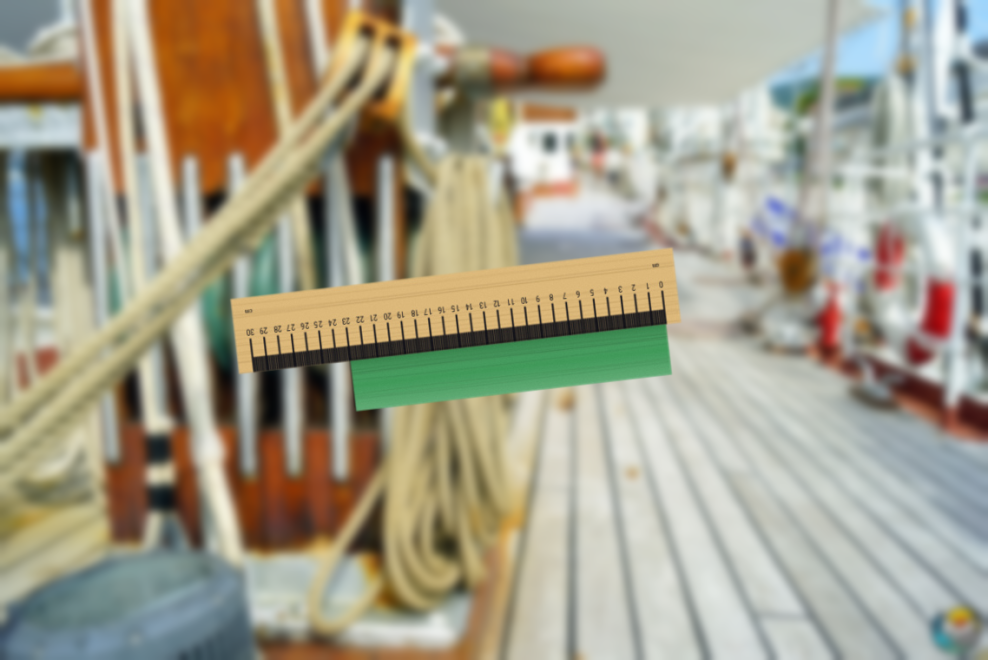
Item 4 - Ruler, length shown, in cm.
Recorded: 23 cm
